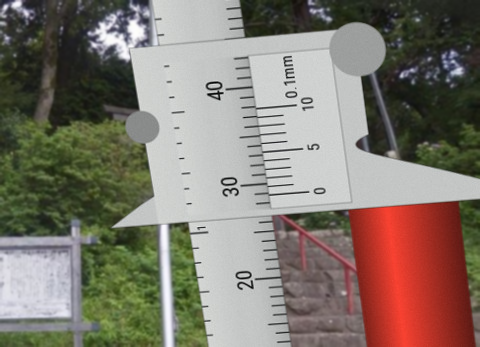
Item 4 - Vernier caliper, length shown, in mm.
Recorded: 28.8 mm
